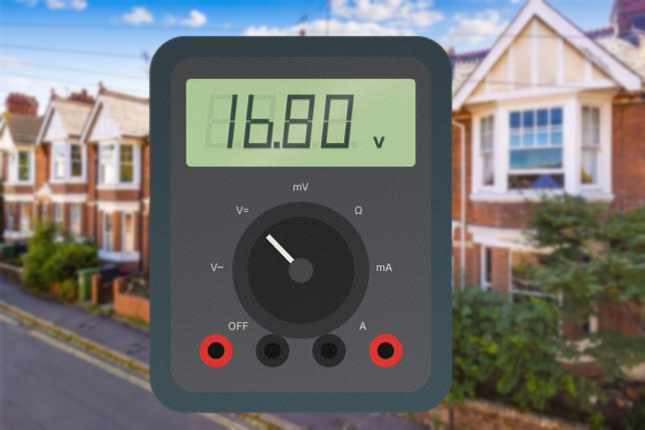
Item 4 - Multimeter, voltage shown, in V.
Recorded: 16.80 V
